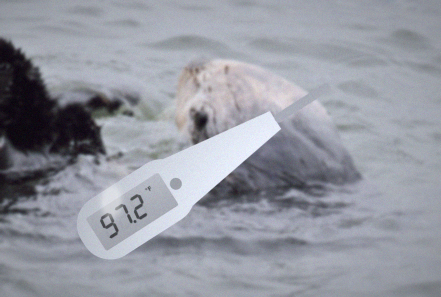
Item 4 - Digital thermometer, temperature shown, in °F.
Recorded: 97.2 °F
